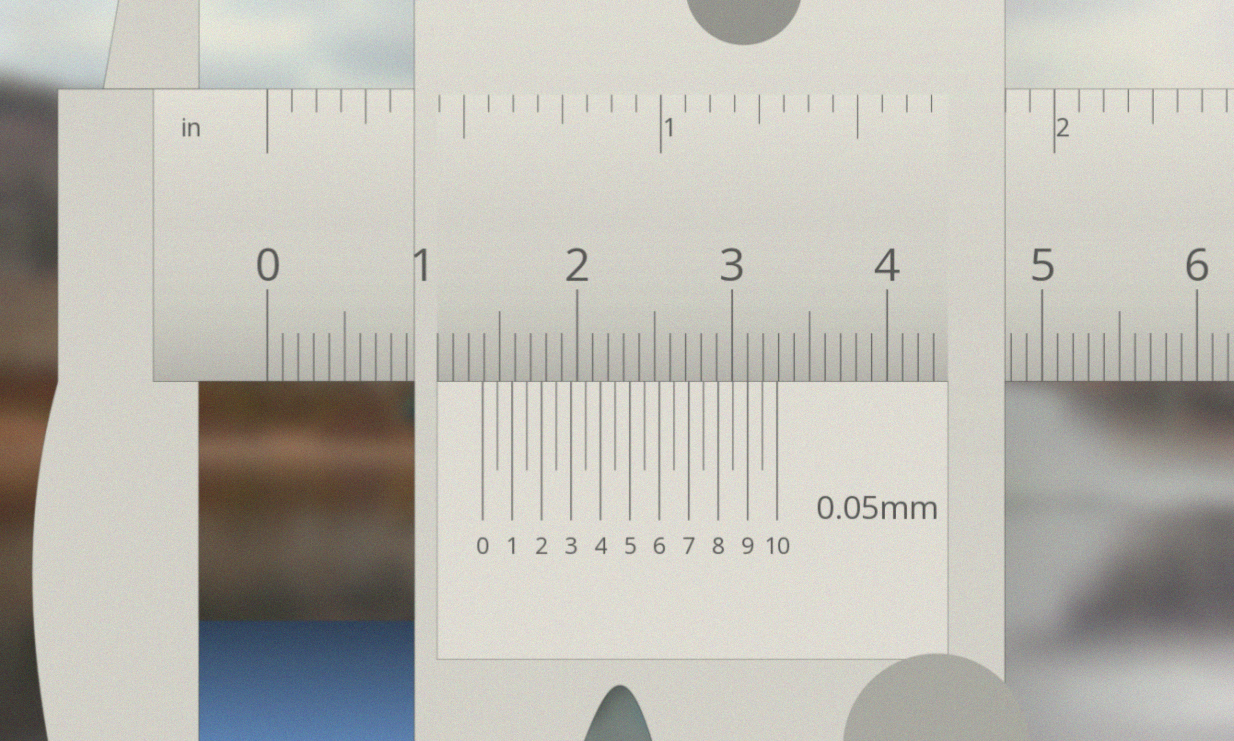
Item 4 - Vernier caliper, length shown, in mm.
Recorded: 13.9 mm
